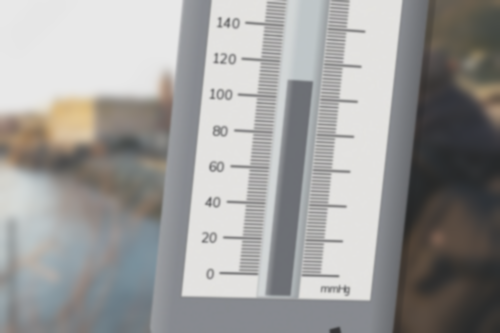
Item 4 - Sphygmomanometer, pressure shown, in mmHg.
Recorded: 110 mmHg
